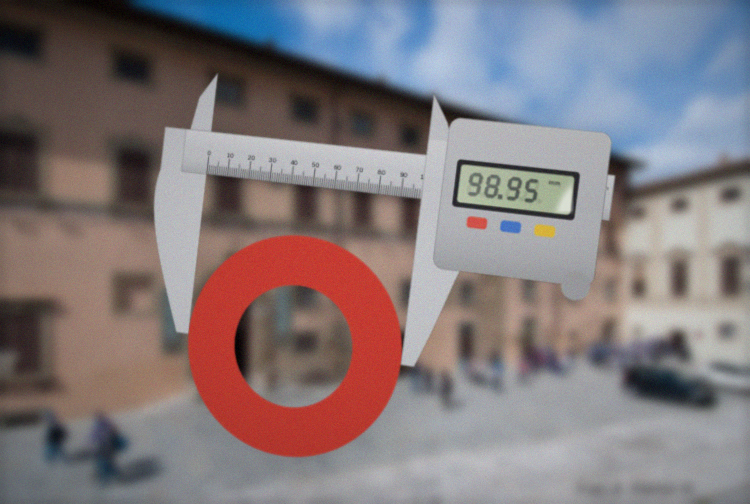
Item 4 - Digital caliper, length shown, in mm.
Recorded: 98.95 mm
